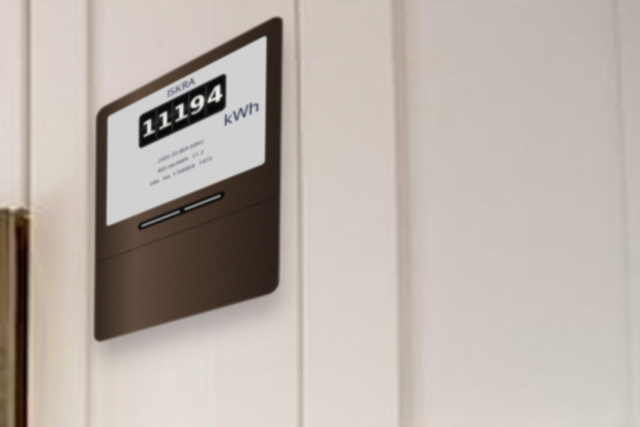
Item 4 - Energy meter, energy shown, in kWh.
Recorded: 11194 kWh
